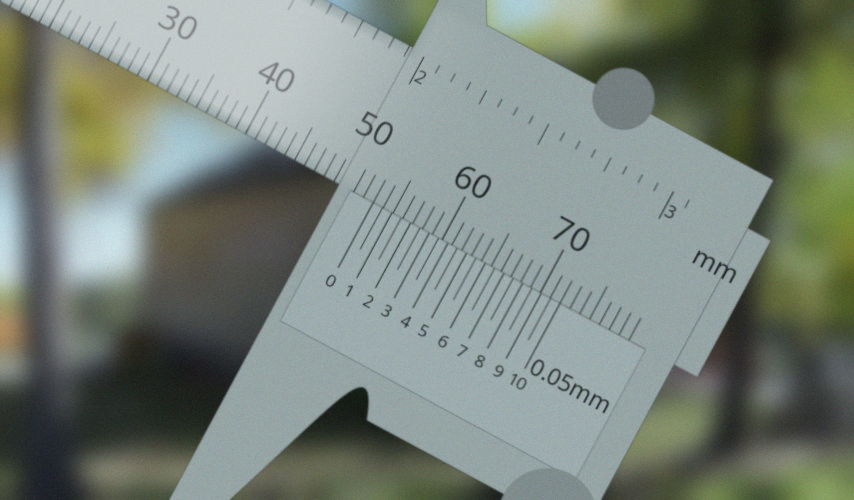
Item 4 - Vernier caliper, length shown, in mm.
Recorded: 53.0 mm
